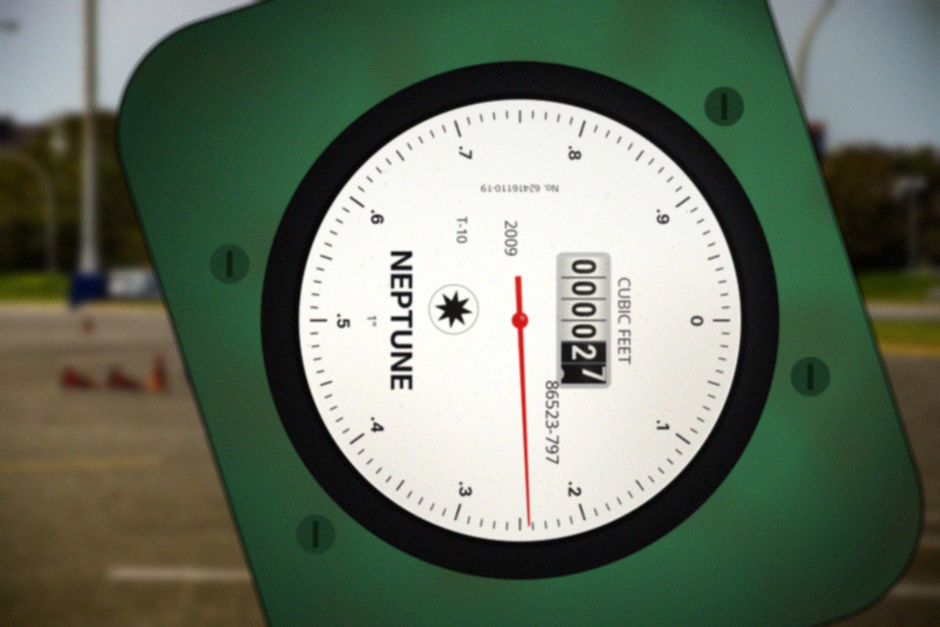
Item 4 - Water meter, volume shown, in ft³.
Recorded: 27.24 ft³
